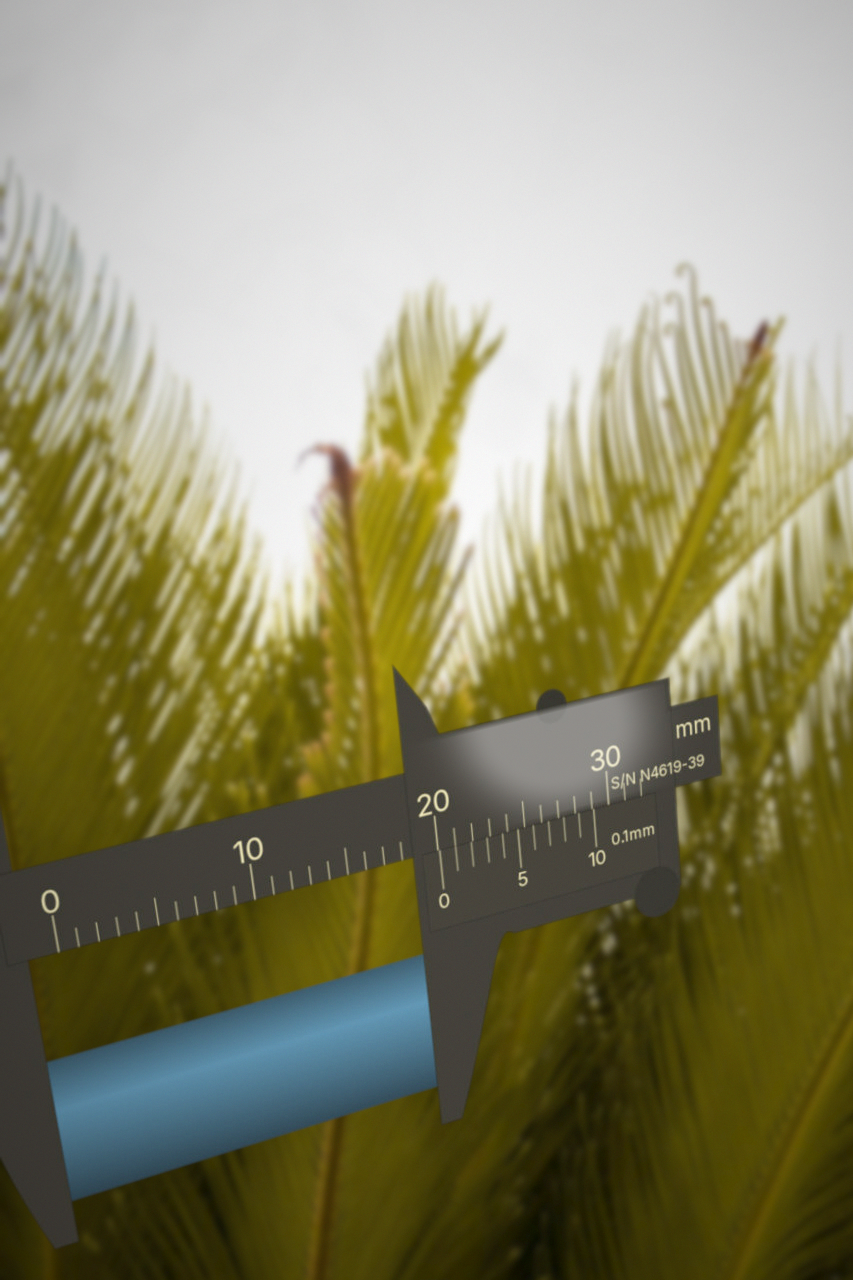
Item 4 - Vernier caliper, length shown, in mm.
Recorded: 20.1 mm
